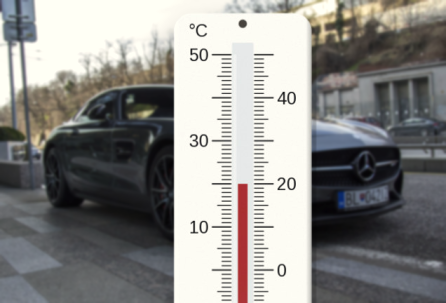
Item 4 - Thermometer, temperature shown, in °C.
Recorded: 20 °C
